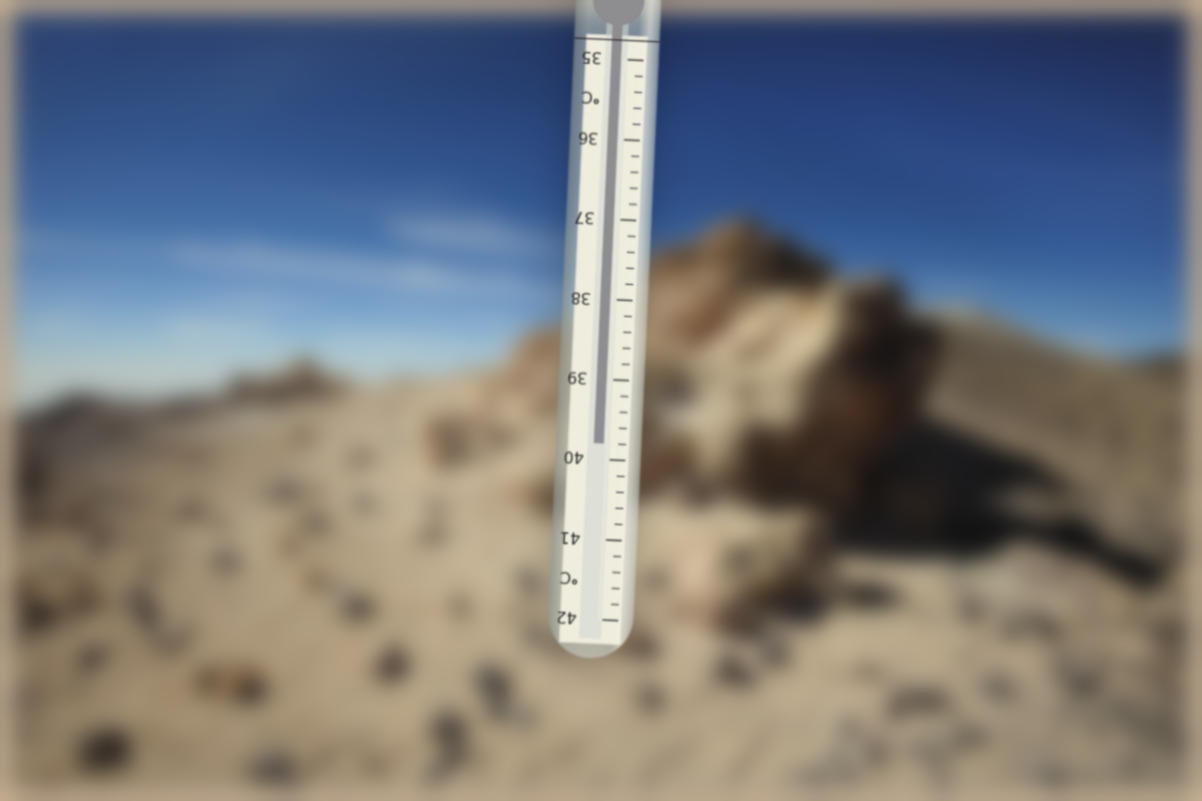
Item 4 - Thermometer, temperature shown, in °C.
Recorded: 39.8 °C
